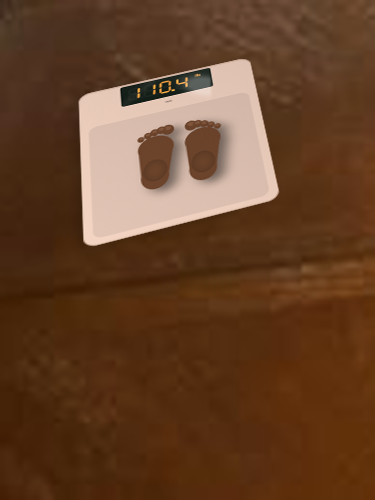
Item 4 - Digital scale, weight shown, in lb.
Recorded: 110.4 lb
